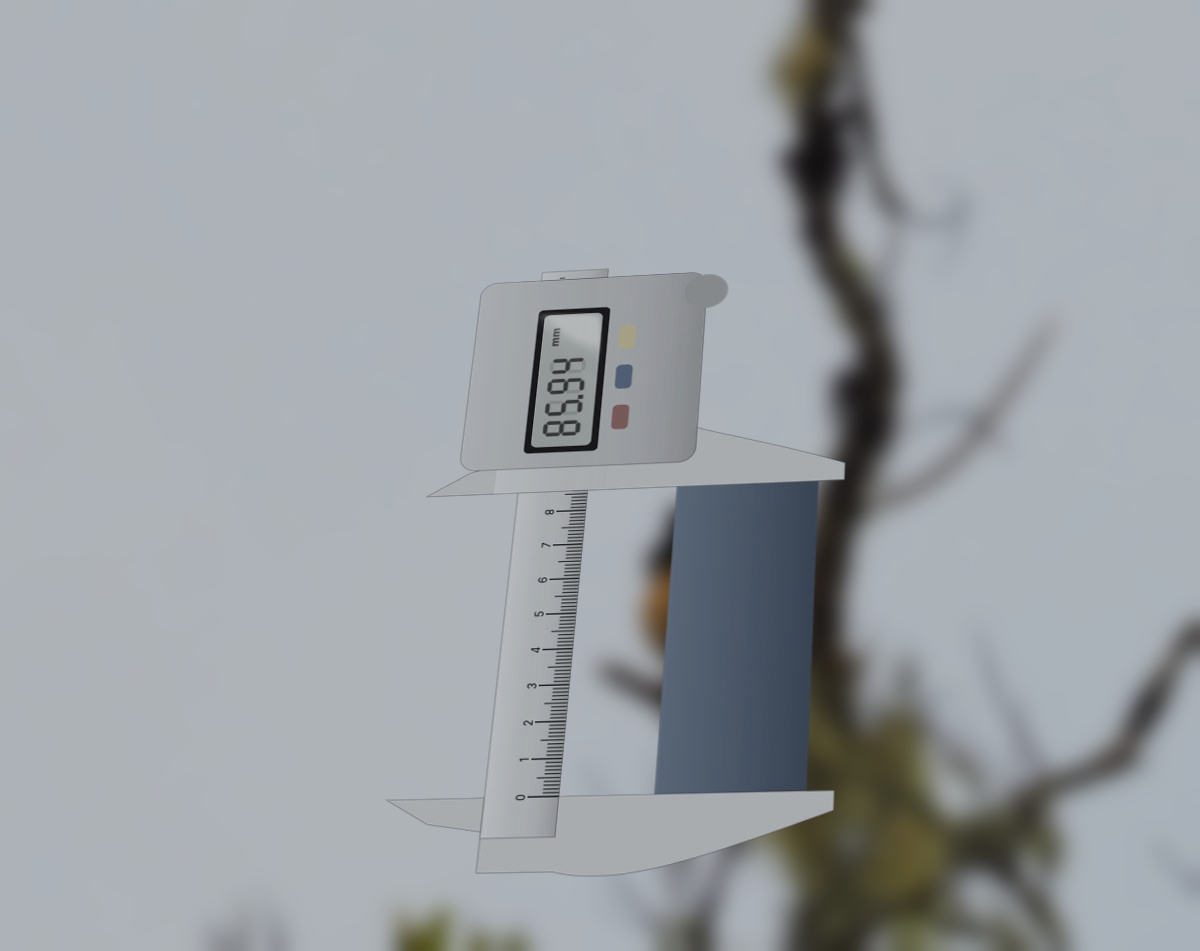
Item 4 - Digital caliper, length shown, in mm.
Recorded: 85.94 mm
